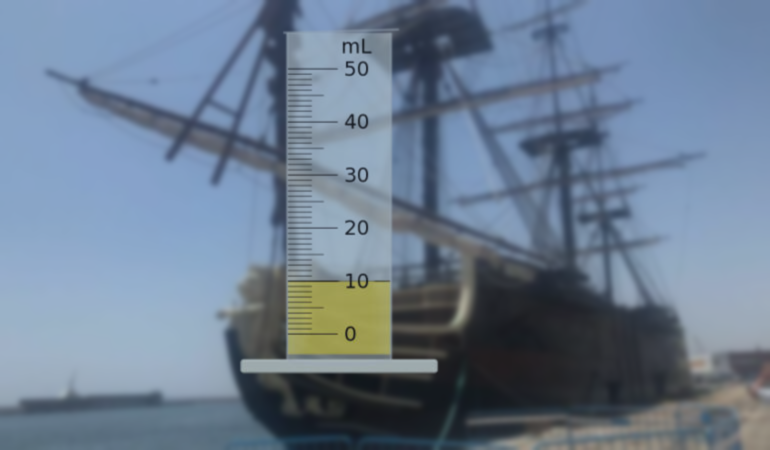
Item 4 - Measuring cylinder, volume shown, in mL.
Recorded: 10 mL
